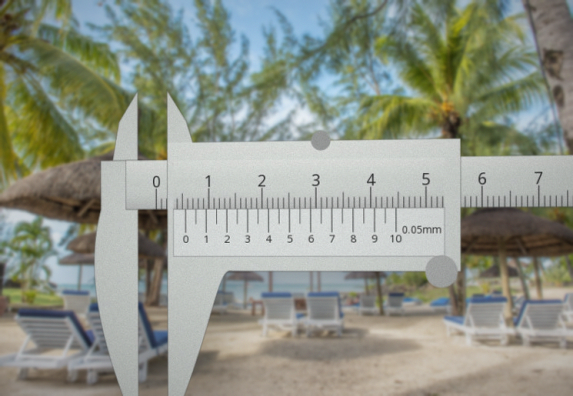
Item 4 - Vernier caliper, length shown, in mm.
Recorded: 5.6 mm
